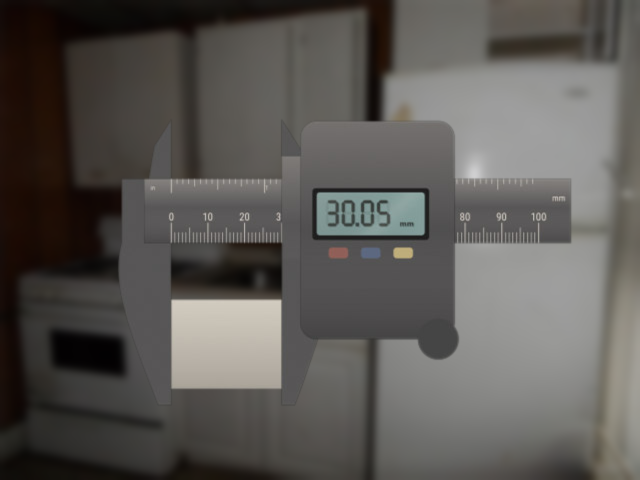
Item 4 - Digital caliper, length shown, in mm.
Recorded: 30.05 mm
